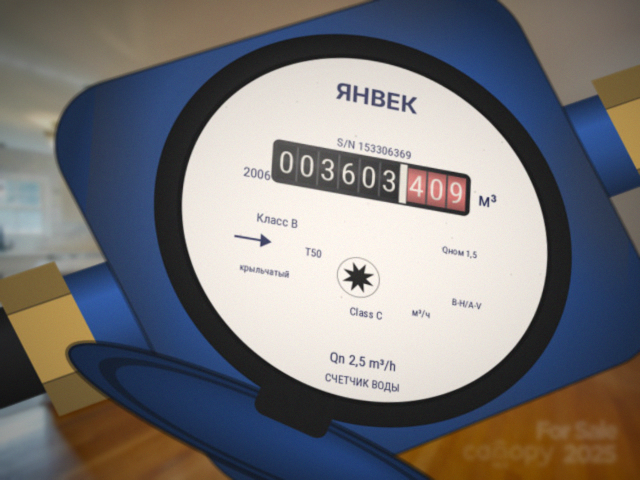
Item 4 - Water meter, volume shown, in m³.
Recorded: 3603.409 m³
